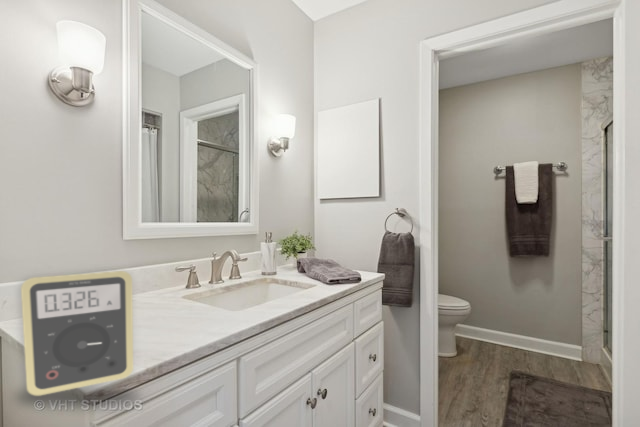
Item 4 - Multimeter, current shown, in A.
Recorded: 0.326 A
